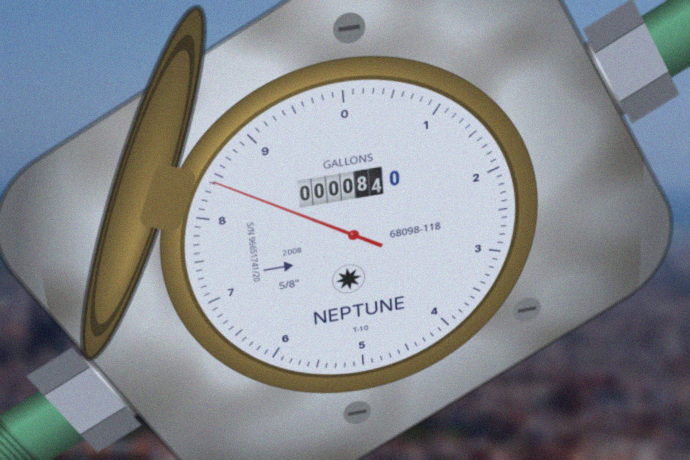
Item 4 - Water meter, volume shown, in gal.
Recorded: 838.4 gal
